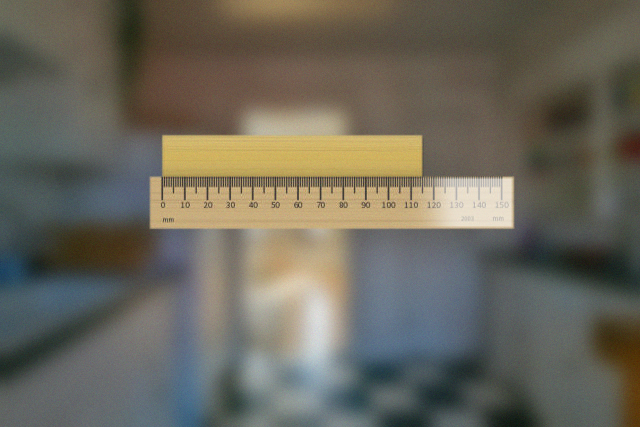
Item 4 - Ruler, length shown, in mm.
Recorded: 115 mm
